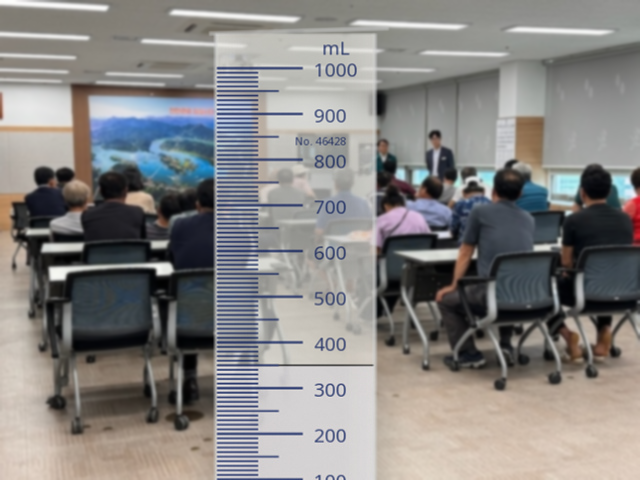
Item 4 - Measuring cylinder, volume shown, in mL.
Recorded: 350 mL
